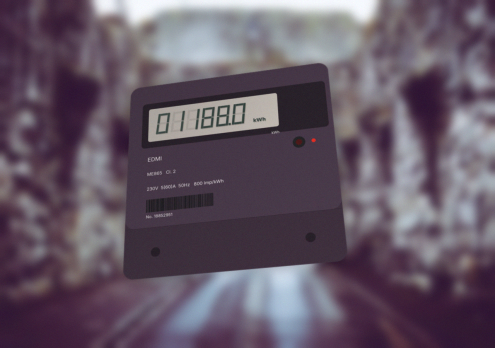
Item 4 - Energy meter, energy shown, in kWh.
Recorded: 1188.0 kWh
